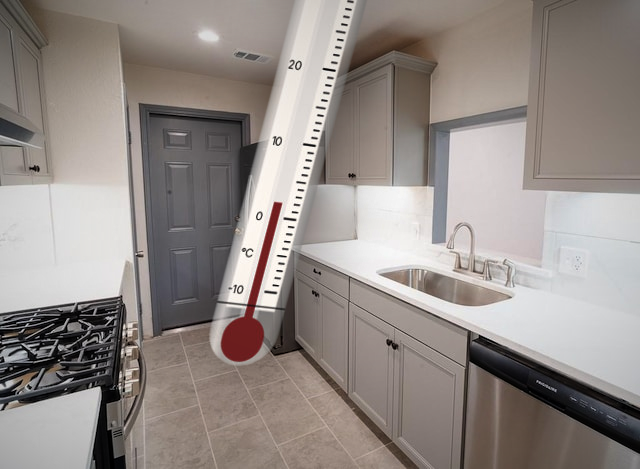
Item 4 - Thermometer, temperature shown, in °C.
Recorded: 2 °C
